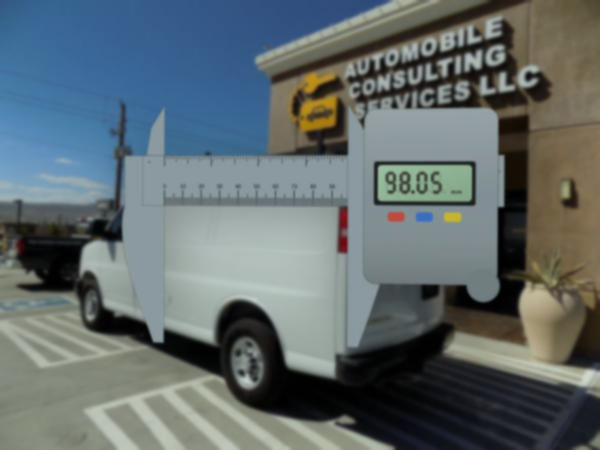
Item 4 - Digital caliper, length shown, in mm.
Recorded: 98.05 mm
